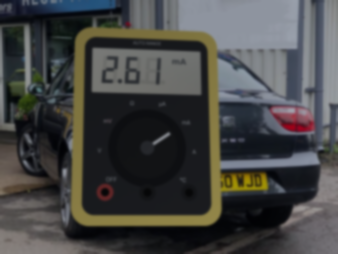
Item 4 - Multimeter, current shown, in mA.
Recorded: 2.61 mA
